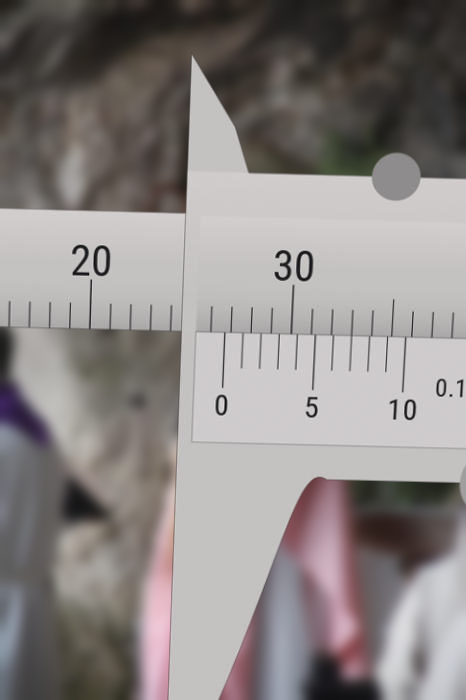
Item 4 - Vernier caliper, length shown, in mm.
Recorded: 26.7 mm
